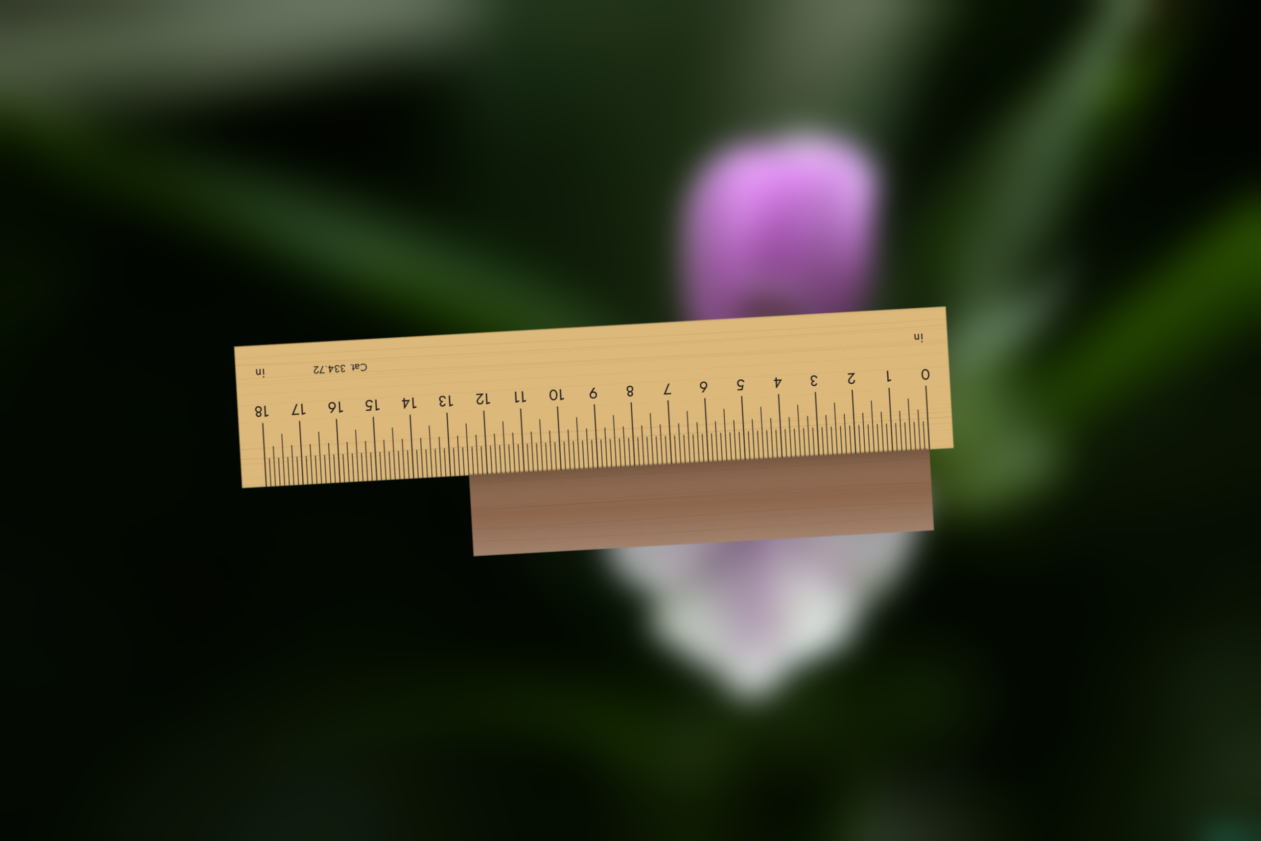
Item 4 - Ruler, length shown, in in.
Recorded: 12.5 in
